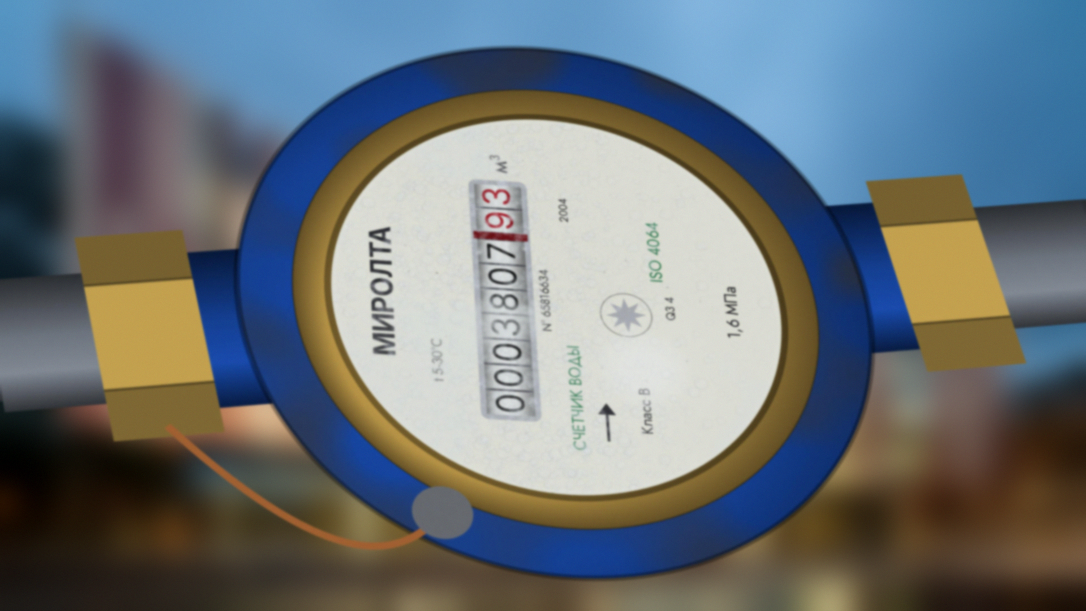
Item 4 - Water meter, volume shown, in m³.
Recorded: 3807.93 m³
